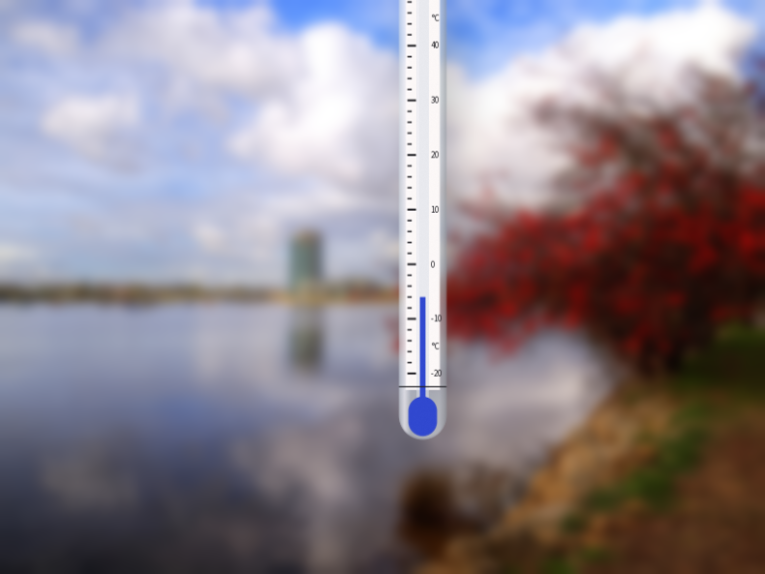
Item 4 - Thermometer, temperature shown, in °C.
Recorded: -6 °C
